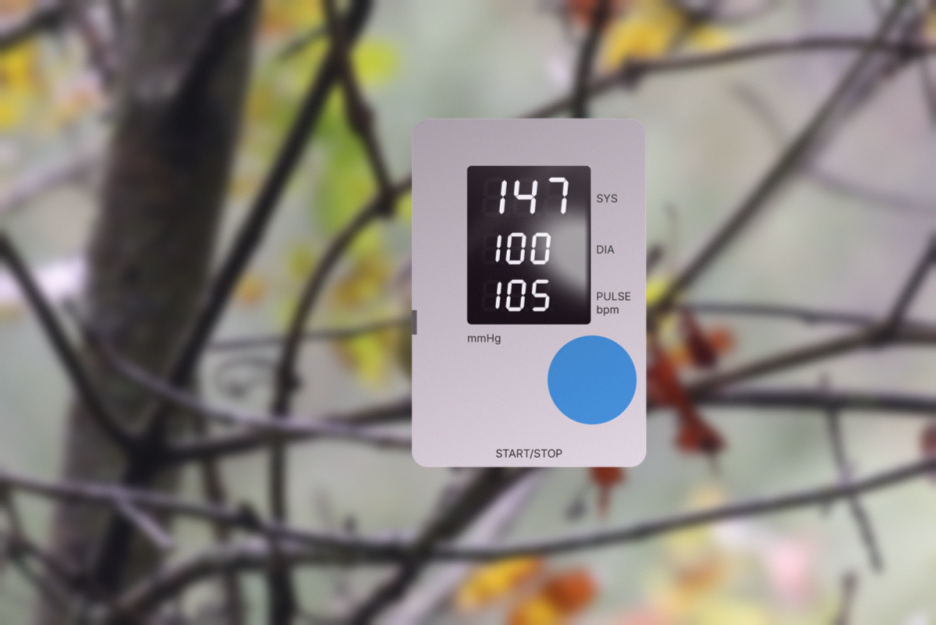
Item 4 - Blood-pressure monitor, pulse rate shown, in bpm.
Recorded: 105 bpm
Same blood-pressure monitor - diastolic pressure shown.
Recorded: 100 mmHg
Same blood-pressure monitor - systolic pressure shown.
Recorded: 147 mmHg
